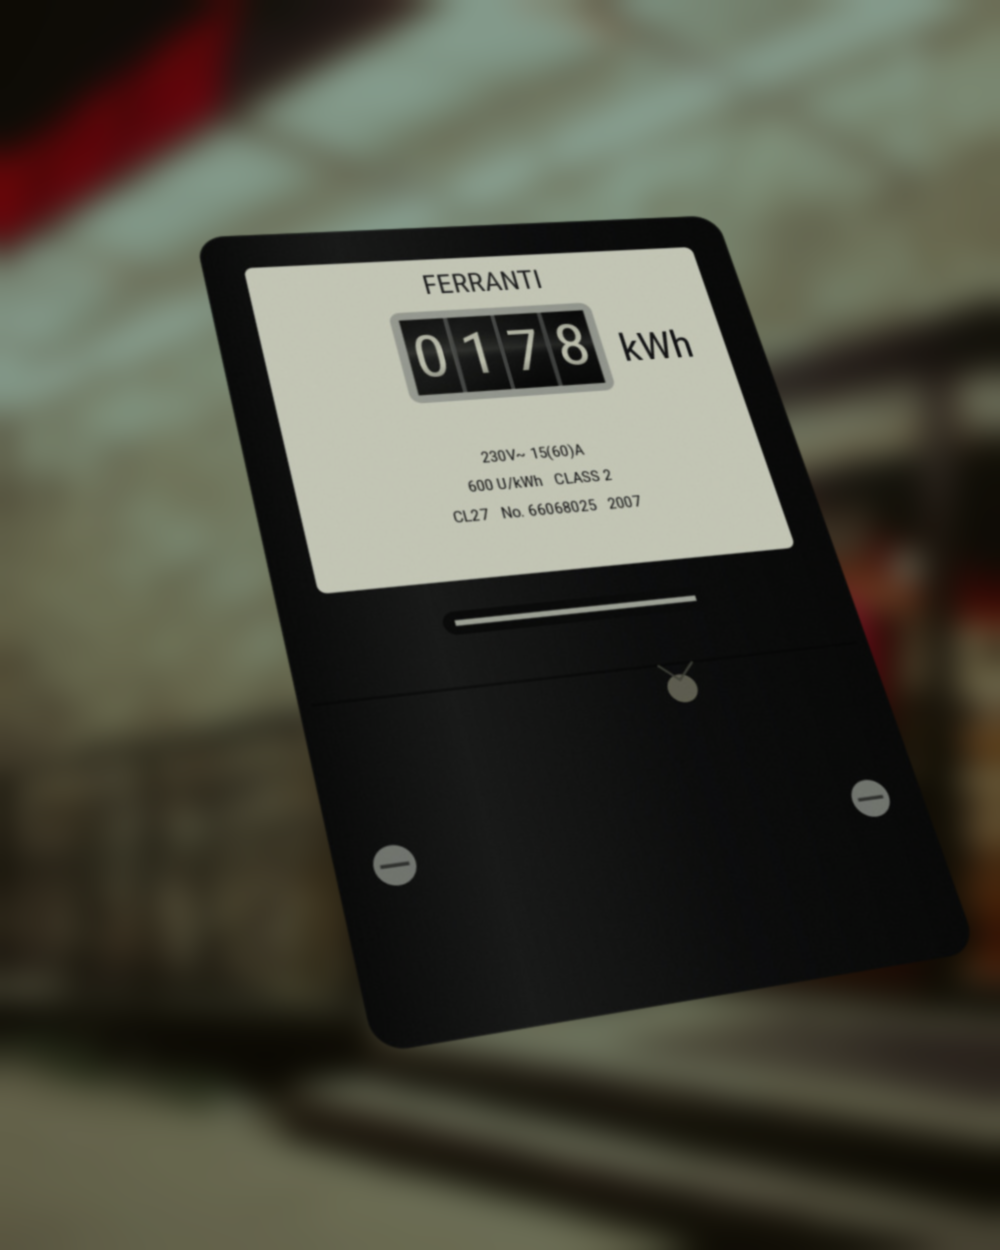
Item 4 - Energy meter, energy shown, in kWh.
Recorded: 178 kWh
